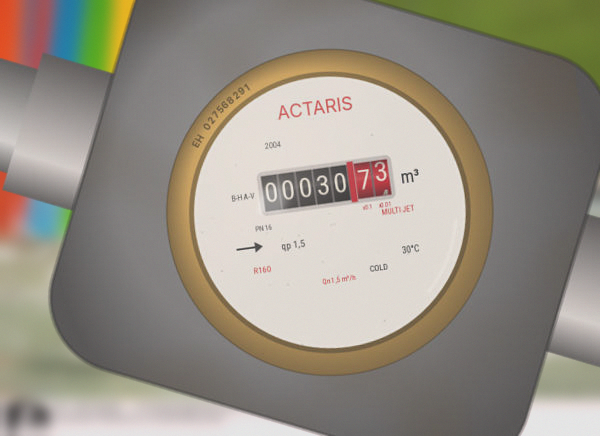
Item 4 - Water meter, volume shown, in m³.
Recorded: 30.73 m³
